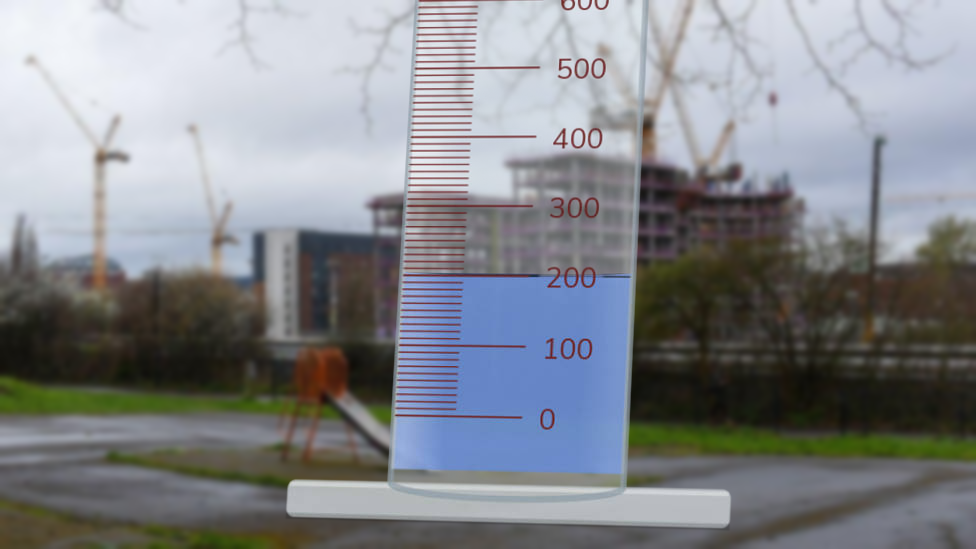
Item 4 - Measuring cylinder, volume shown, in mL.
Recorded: 200 mL
